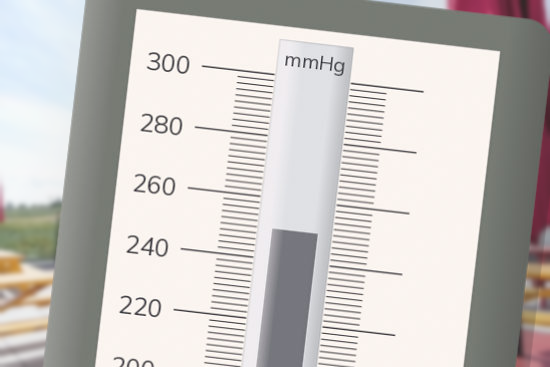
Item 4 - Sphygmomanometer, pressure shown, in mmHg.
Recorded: 250 mmHg
